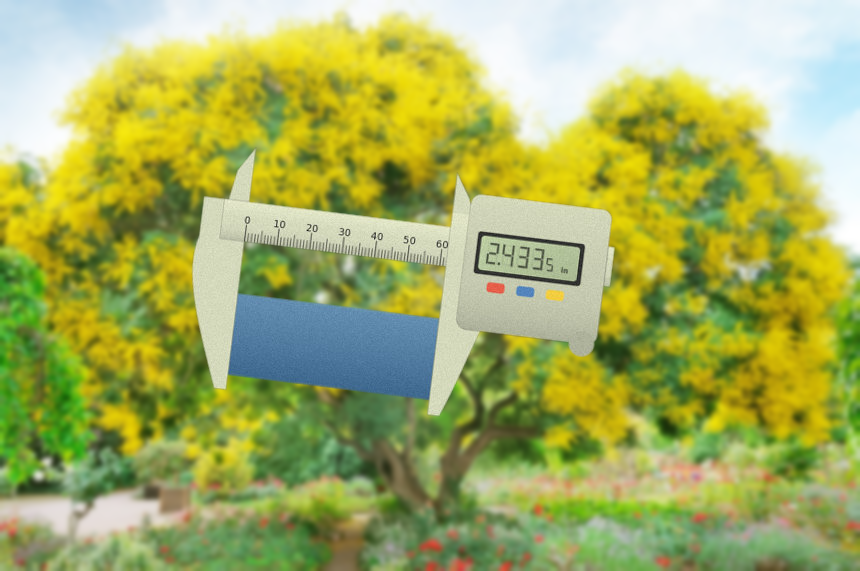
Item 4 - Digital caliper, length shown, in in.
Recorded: 2.4335 in
